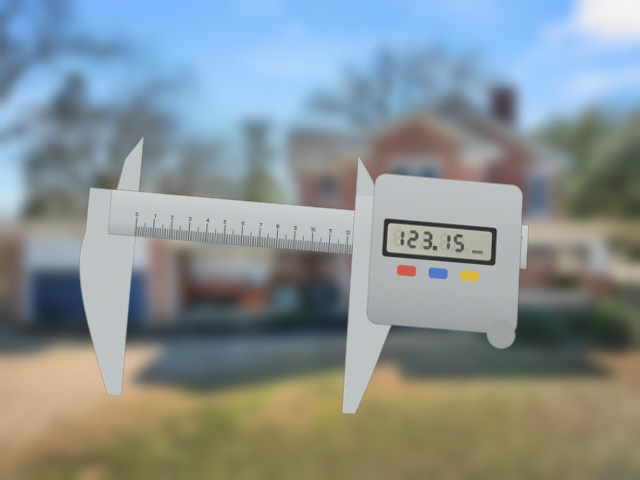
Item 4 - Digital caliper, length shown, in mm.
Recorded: 123.15 mm
